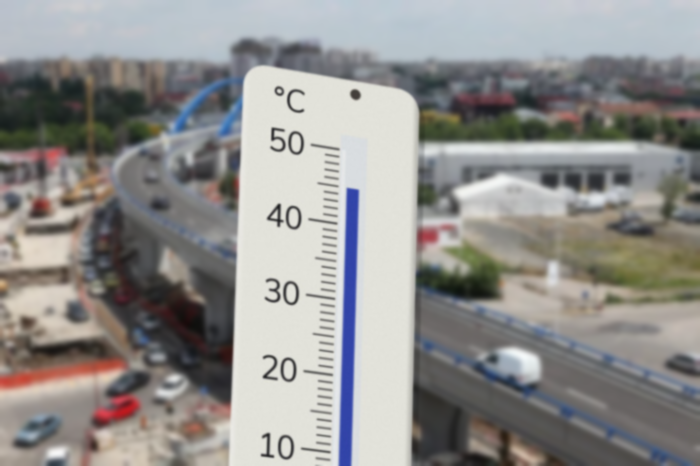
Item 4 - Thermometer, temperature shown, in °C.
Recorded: 45 °C
